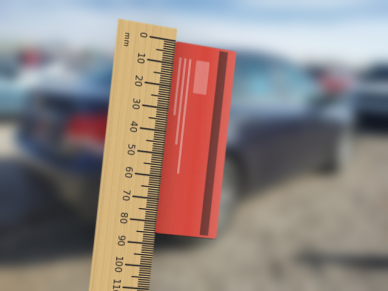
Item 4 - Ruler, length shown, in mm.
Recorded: 85 mm
